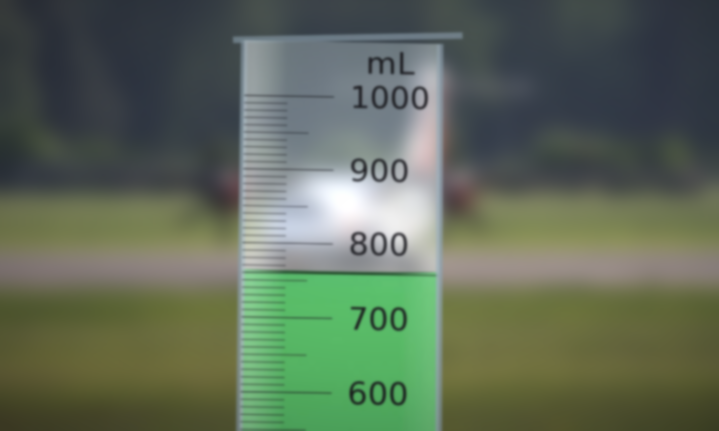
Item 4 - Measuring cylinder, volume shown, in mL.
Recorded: 760 mL
